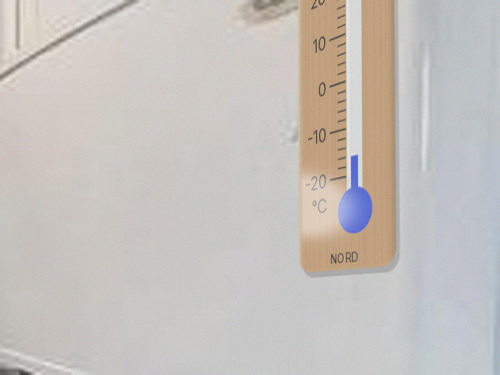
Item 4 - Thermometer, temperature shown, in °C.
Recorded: -16 °C
